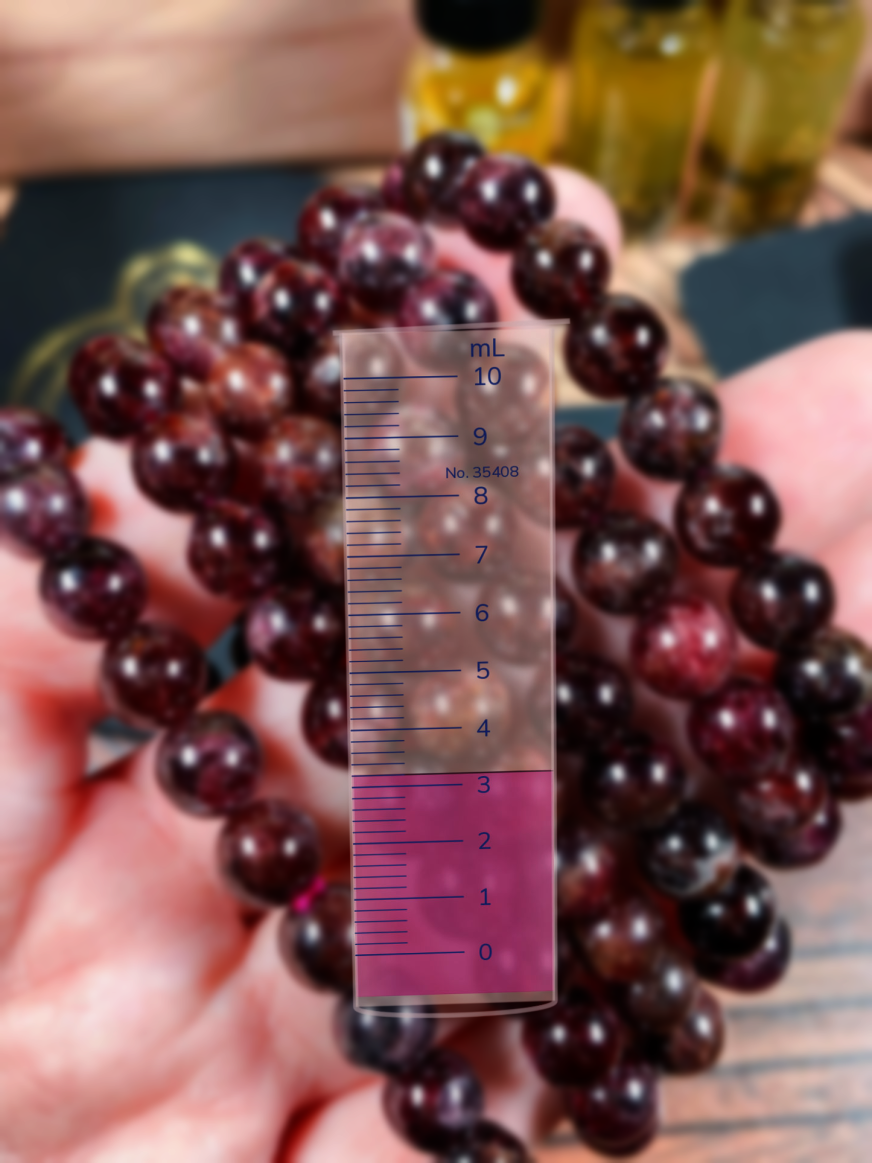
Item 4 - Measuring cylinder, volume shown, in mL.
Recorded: 3.2 mL
